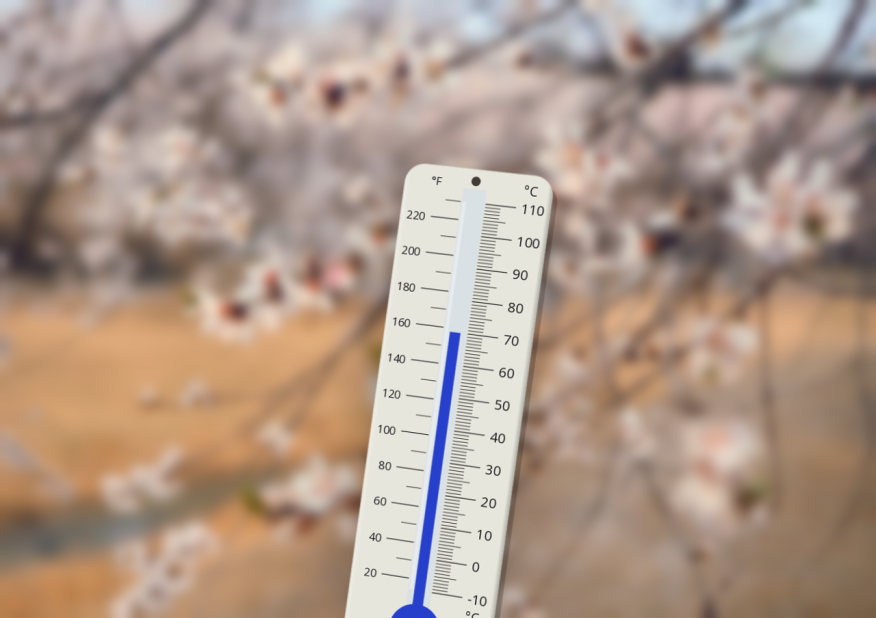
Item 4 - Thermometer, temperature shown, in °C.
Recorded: 70 °C
